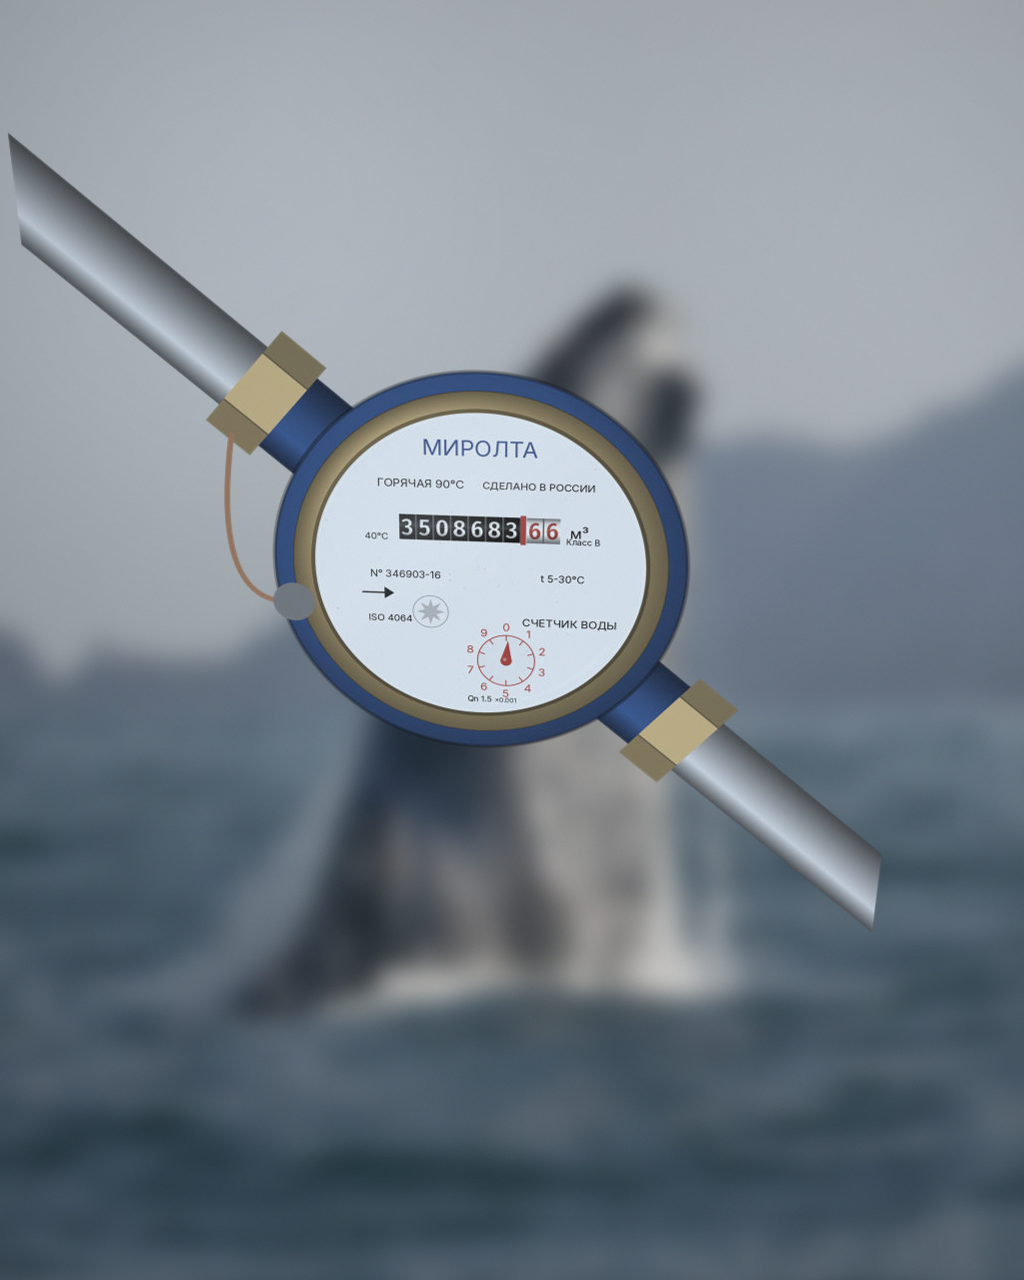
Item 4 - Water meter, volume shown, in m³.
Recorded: 3508683.660 m³
